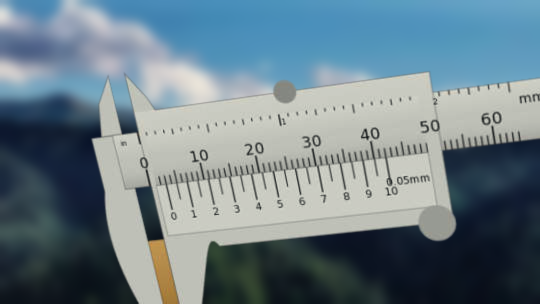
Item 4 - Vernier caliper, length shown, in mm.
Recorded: 3.0 mm
